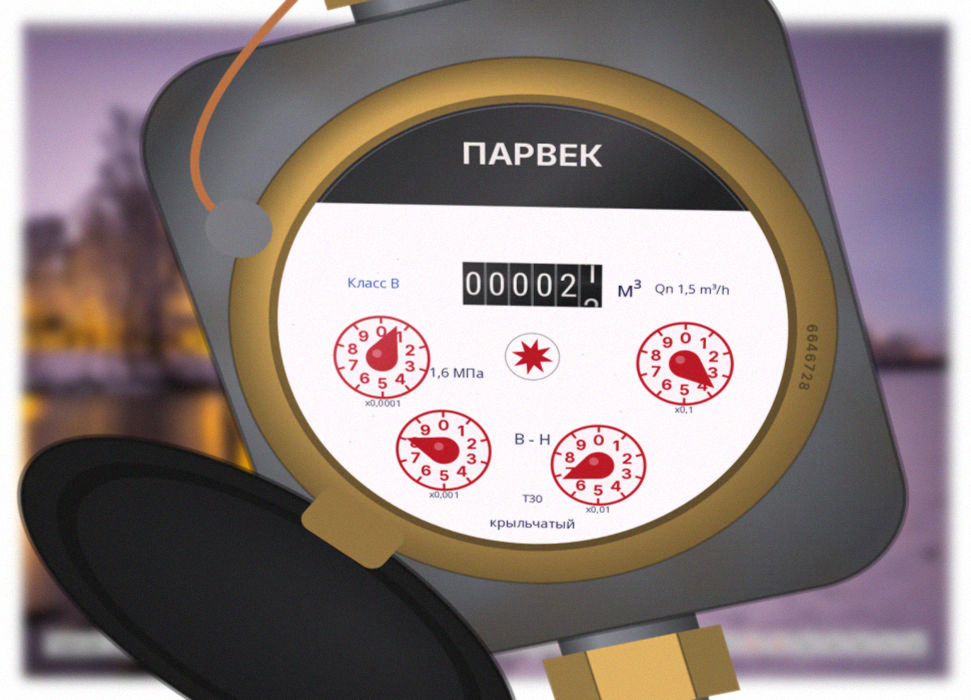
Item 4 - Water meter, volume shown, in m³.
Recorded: 21.3680 m³
